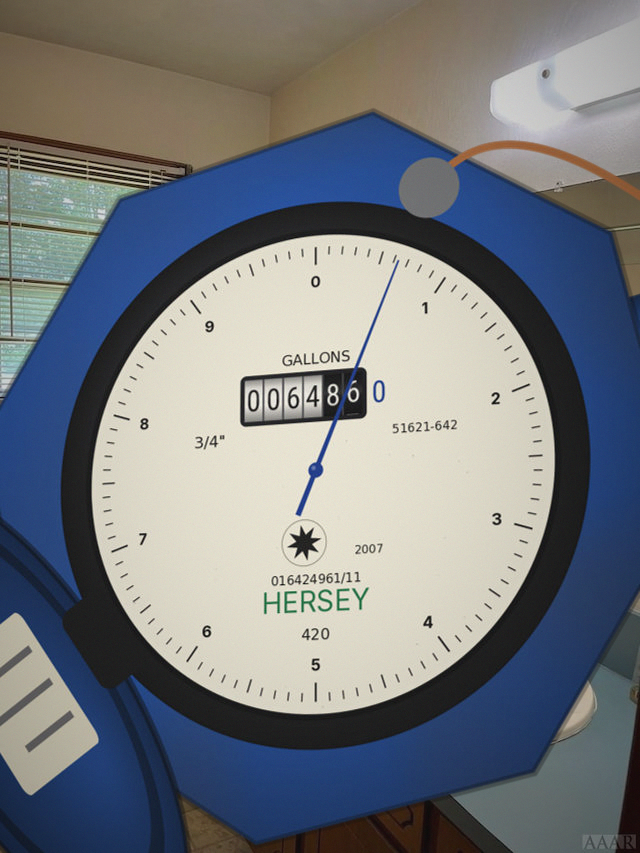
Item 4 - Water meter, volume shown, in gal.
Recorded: 64860.6 gal
